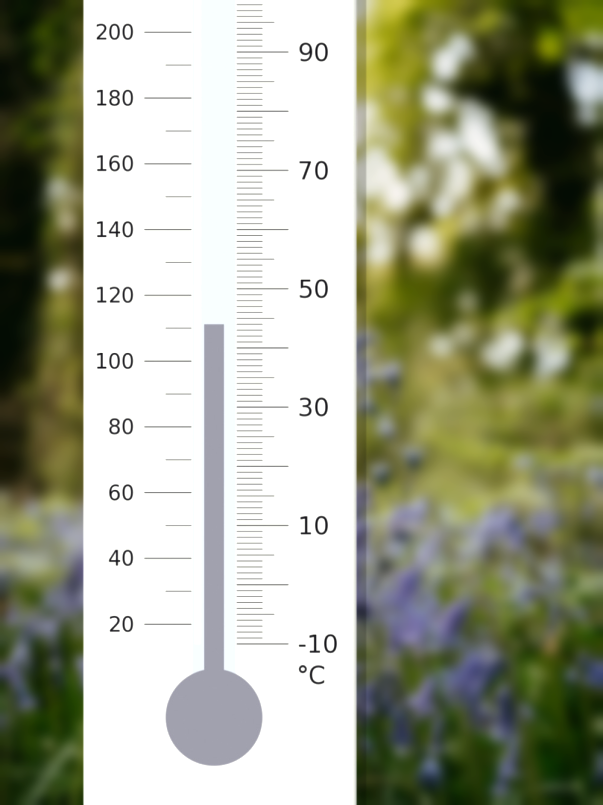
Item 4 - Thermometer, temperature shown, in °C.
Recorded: 44 °C
